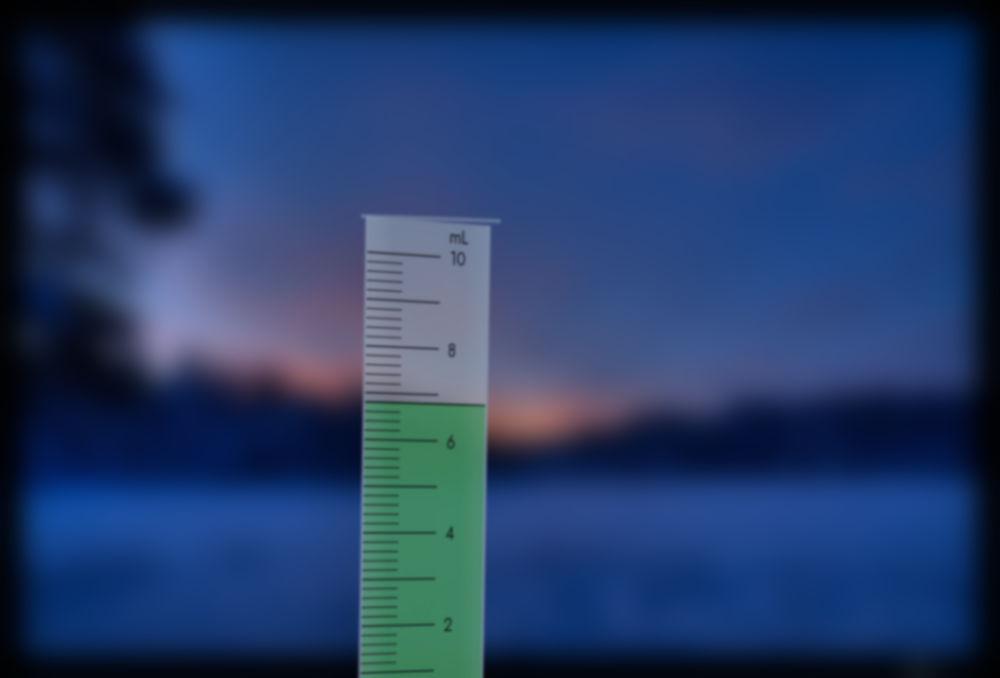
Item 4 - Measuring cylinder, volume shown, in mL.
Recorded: 6.8 mL
